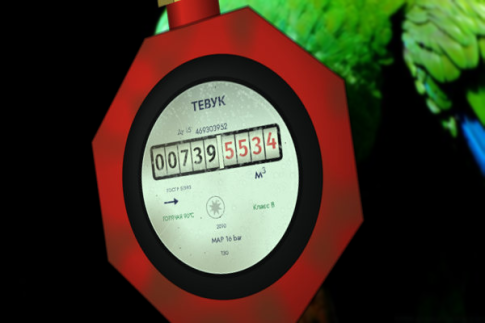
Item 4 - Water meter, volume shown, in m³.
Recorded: 739.5534 m³
